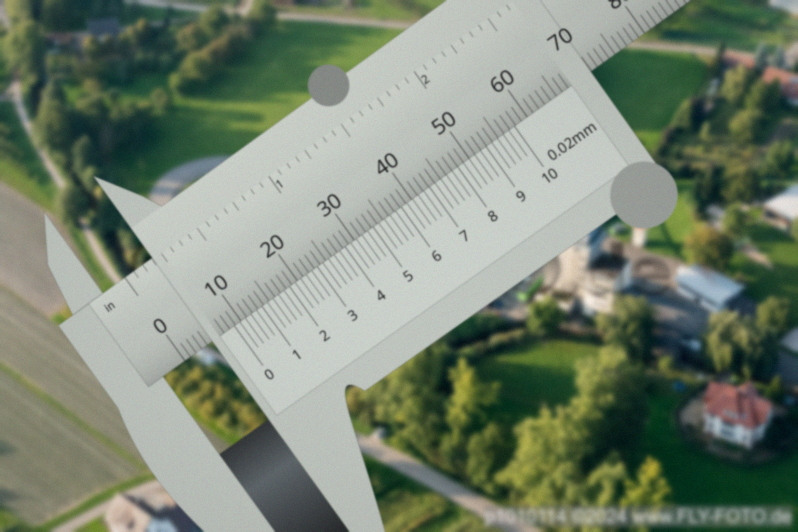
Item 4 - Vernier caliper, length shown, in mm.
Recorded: 8.8 mm
